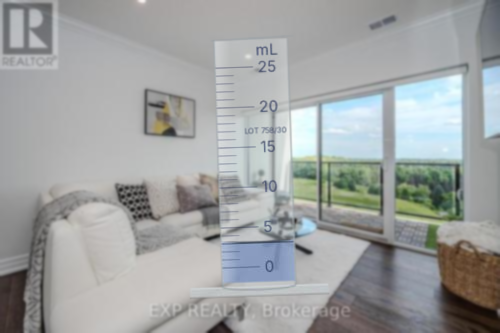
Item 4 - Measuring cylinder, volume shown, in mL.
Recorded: 3 mL
